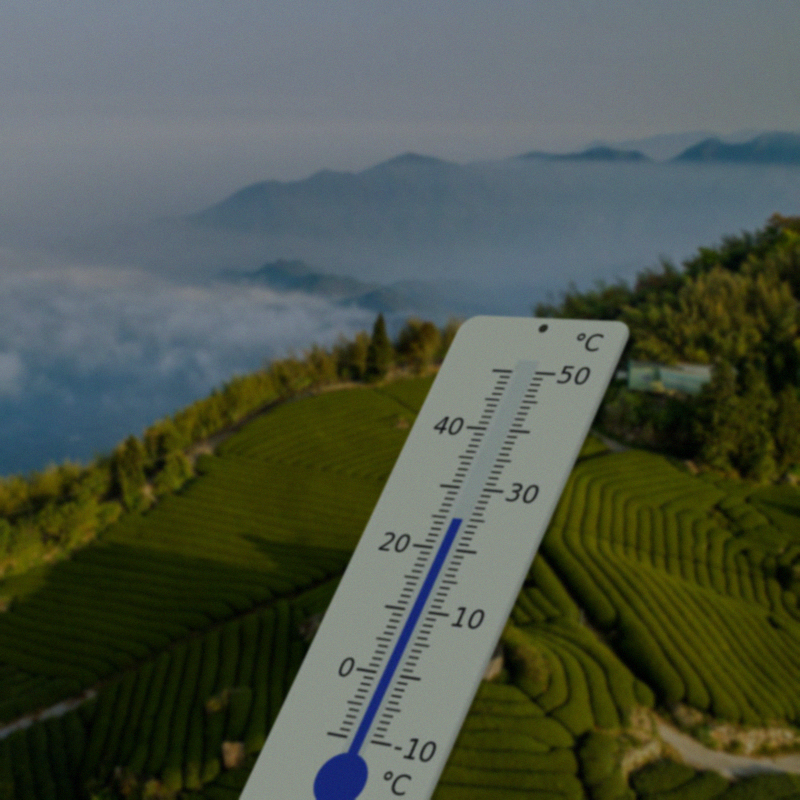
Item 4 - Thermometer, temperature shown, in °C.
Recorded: 25 °C
